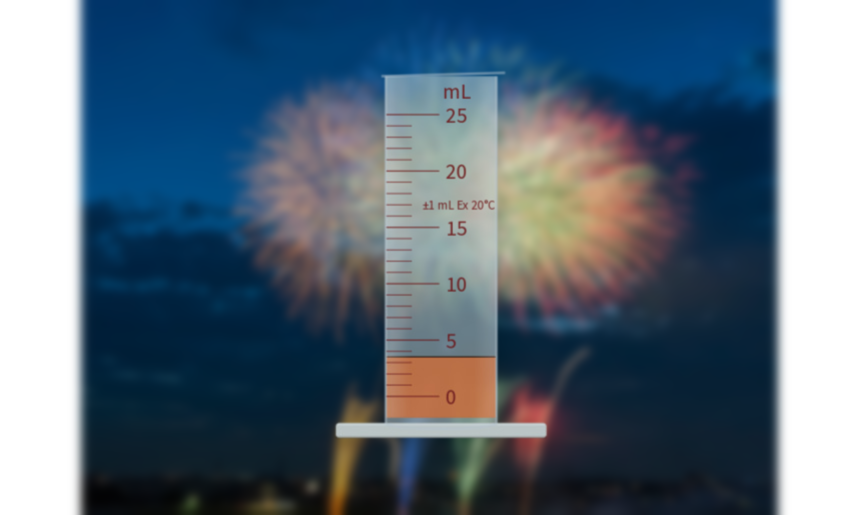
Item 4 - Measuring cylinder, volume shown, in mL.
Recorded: 3.5 mL
